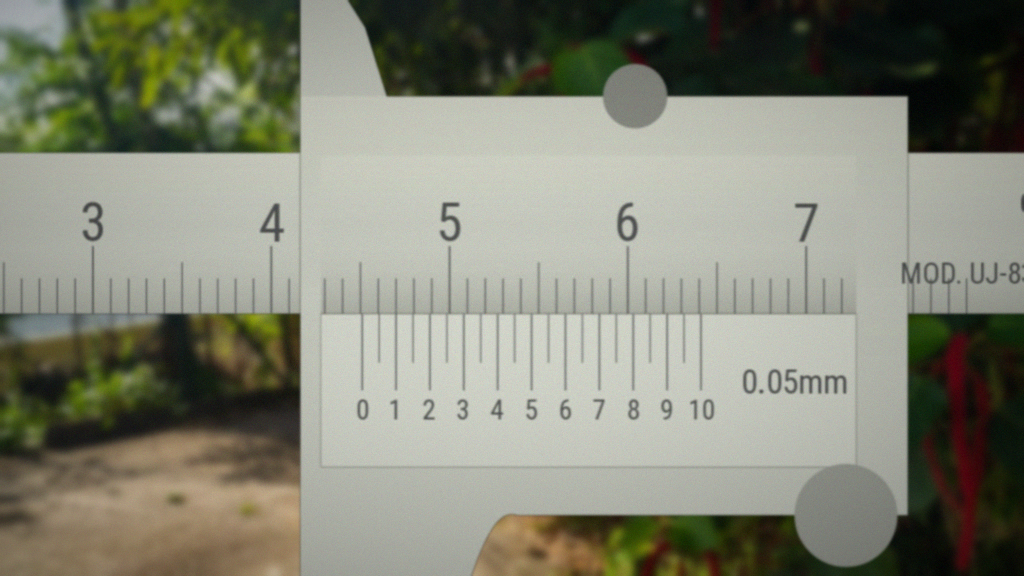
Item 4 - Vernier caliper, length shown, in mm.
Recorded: 45.1 mm
